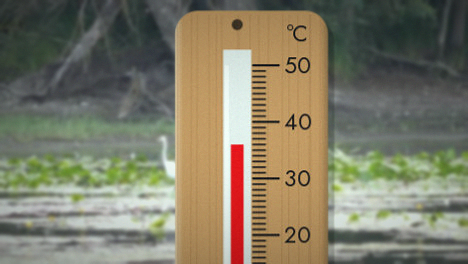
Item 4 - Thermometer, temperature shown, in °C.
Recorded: 36 °C
